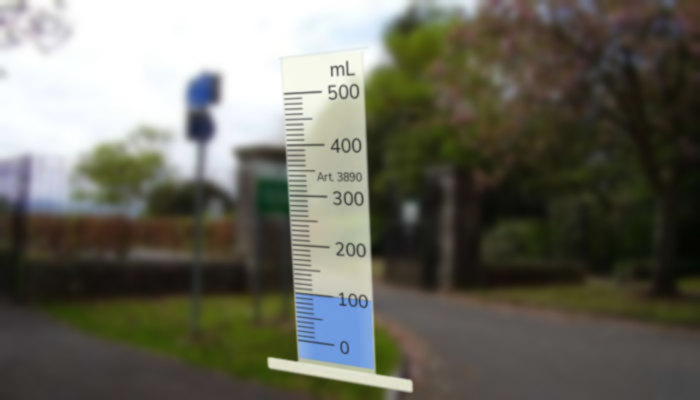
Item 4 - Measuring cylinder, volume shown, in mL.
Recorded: 100 mL
